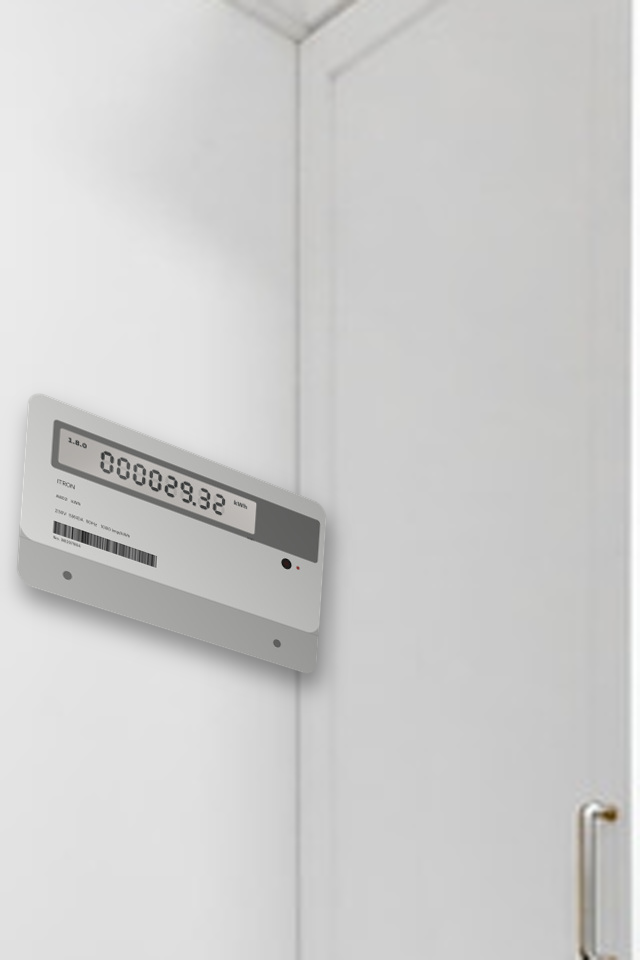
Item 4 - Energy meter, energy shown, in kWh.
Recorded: 29.32 kWh
